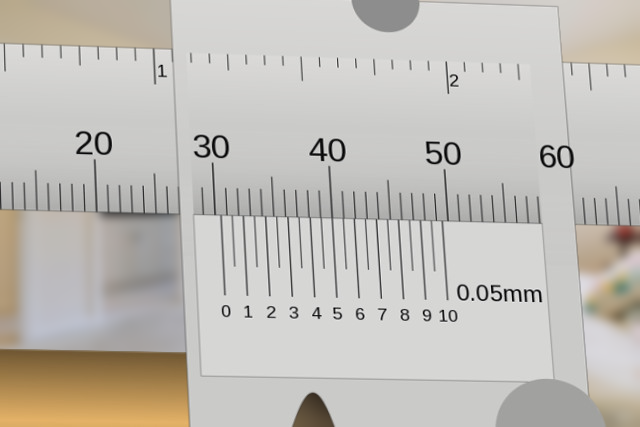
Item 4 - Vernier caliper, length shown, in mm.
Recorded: 30.5 mm
